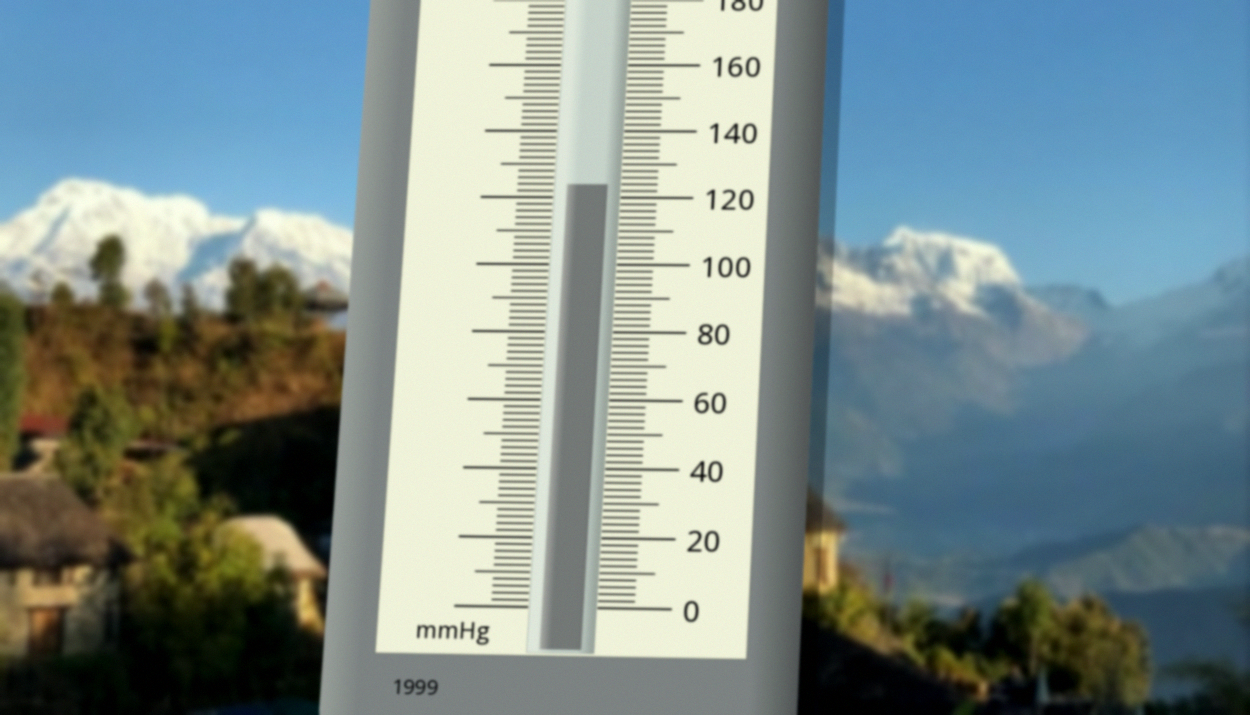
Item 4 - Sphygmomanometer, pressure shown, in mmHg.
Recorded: 124 mmHg
